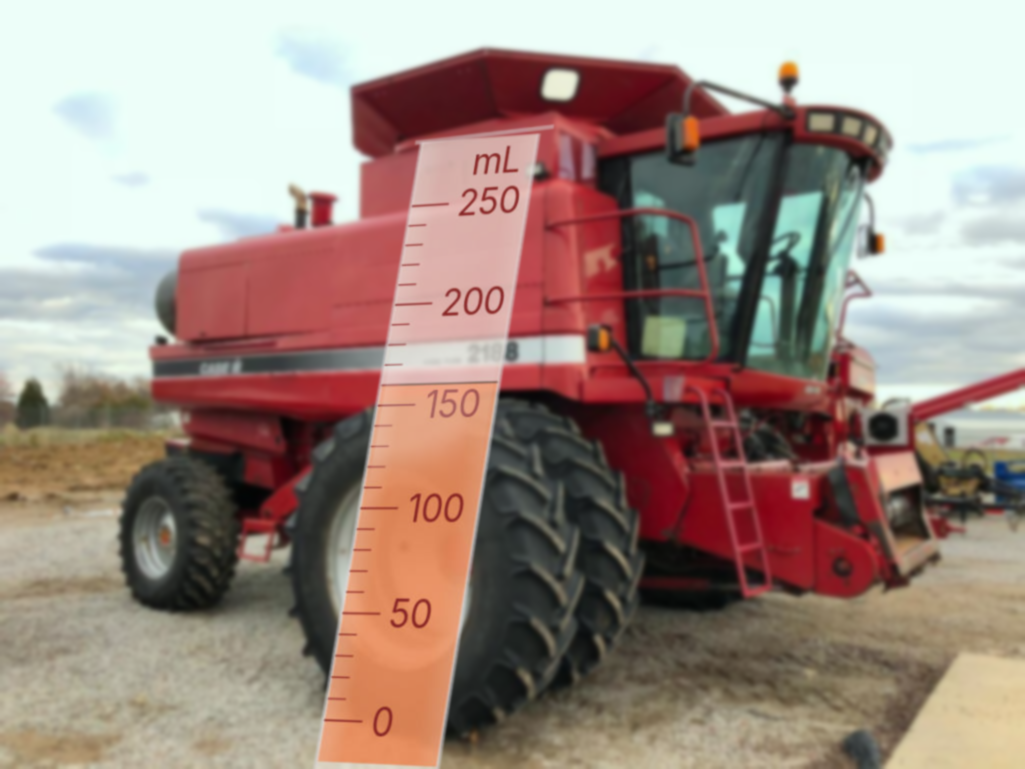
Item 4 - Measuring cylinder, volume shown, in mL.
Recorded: 160 mL
